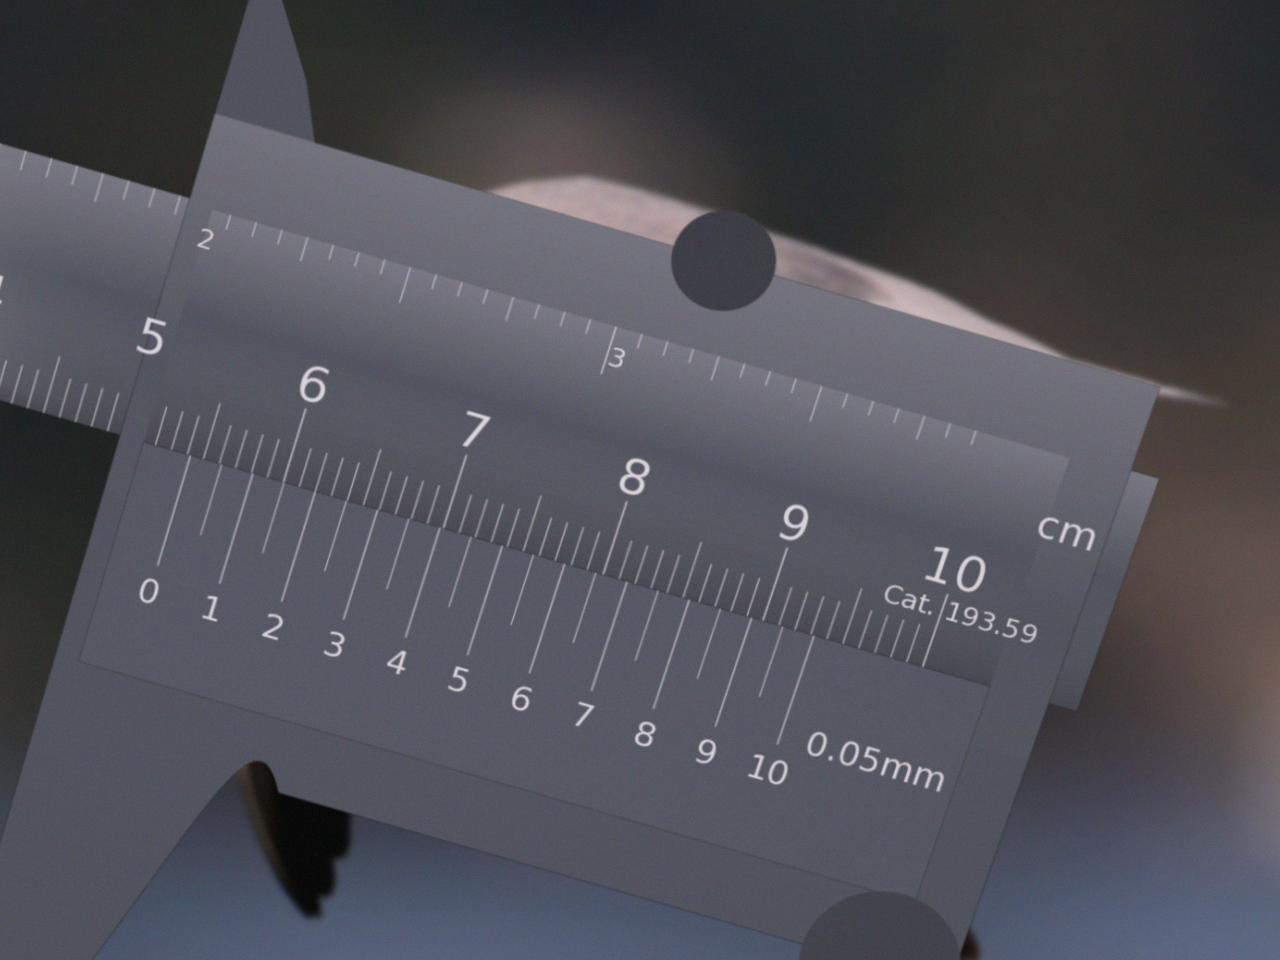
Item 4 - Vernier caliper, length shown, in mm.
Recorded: 54.2 mm
